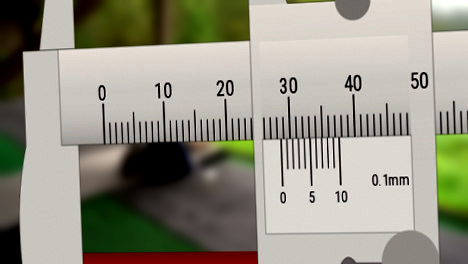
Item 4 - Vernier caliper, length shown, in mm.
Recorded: 28.6 mm
